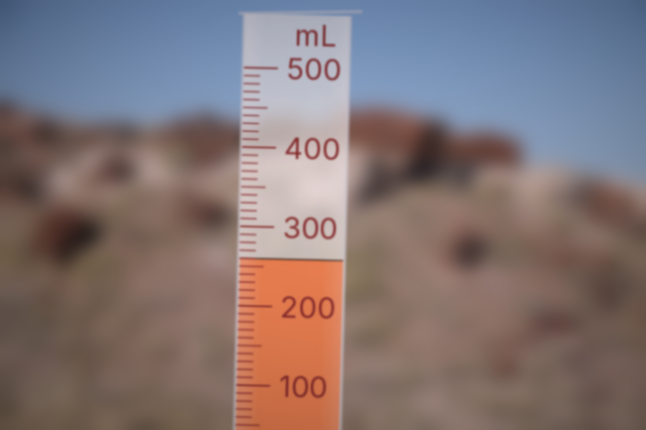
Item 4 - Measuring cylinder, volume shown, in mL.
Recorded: 260 mL
